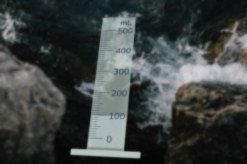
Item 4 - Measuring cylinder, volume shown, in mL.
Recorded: 100 mL
